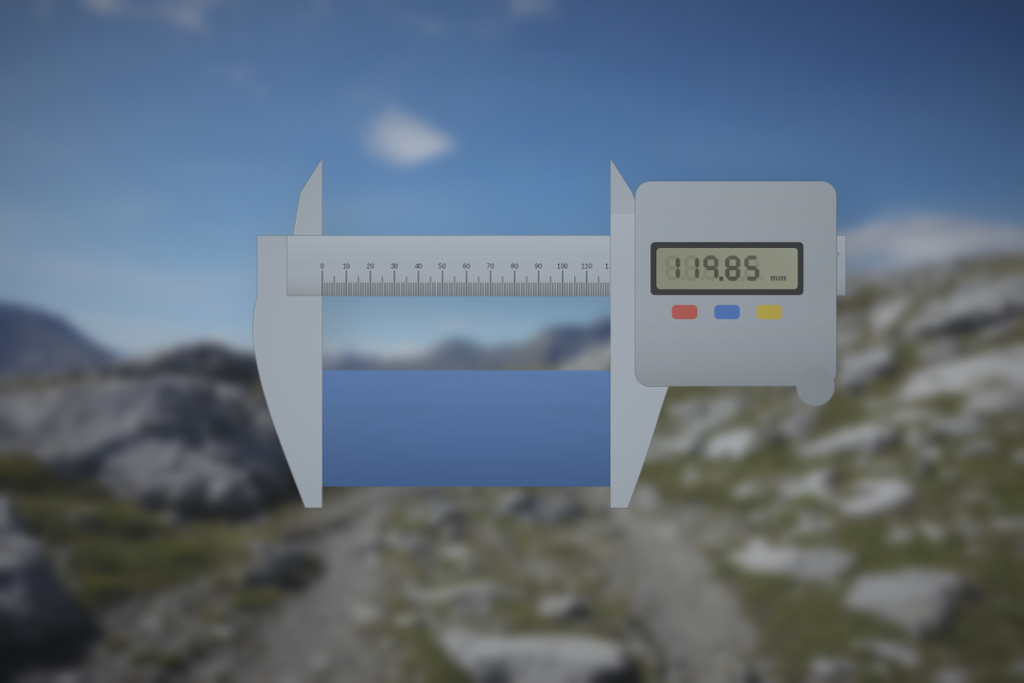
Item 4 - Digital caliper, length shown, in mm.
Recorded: 119.85 mm
